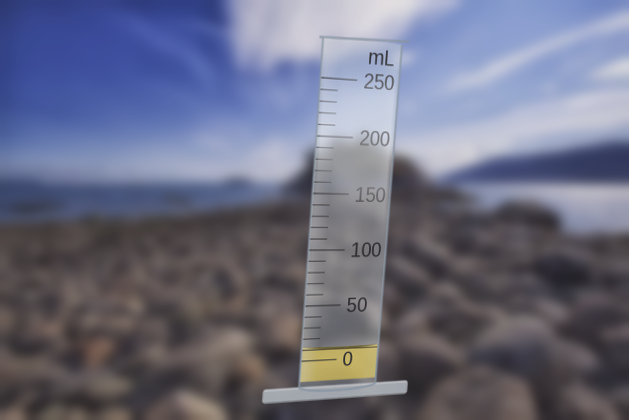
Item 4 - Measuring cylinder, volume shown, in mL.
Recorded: 10 mL
